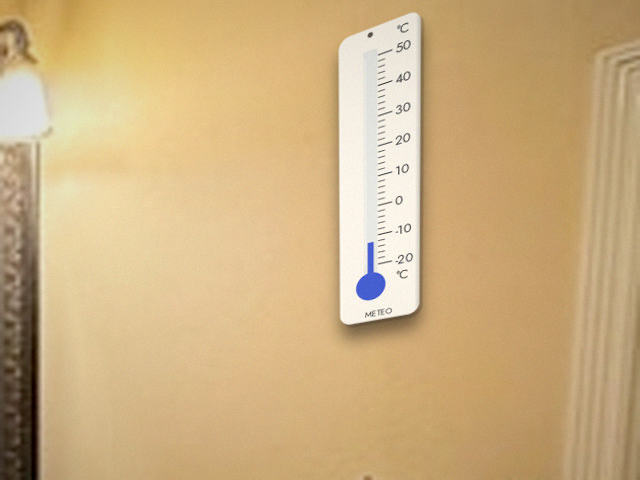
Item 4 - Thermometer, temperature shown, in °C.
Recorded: -12 °C
